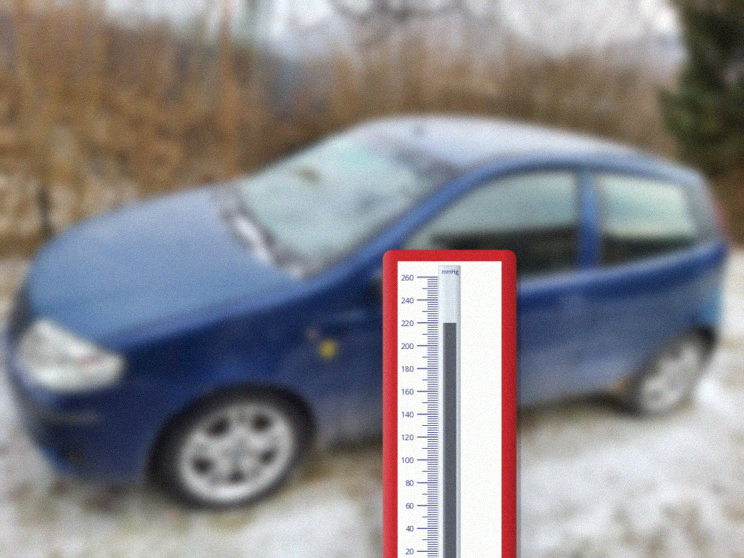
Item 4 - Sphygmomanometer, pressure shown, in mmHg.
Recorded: 220 mmHg
